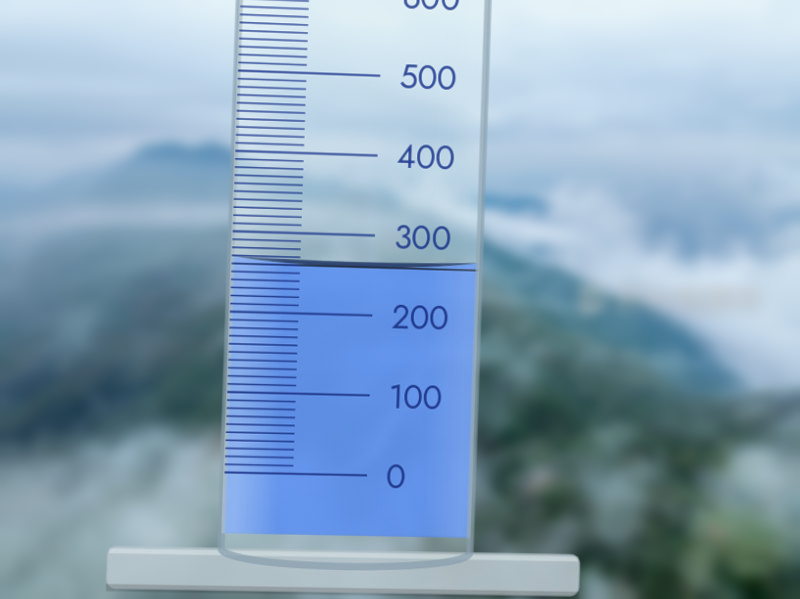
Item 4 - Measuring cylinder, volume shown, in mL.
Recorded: 260 mL
